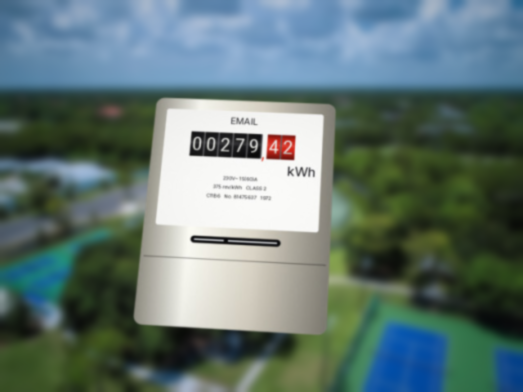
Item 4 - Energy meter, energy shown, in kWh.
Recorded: 279.42 kWh
